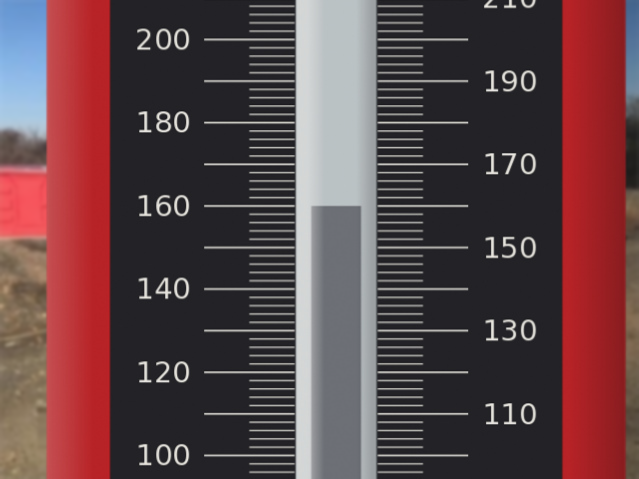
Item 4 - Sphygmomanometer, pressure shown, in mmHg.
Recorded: 160 mmHg
